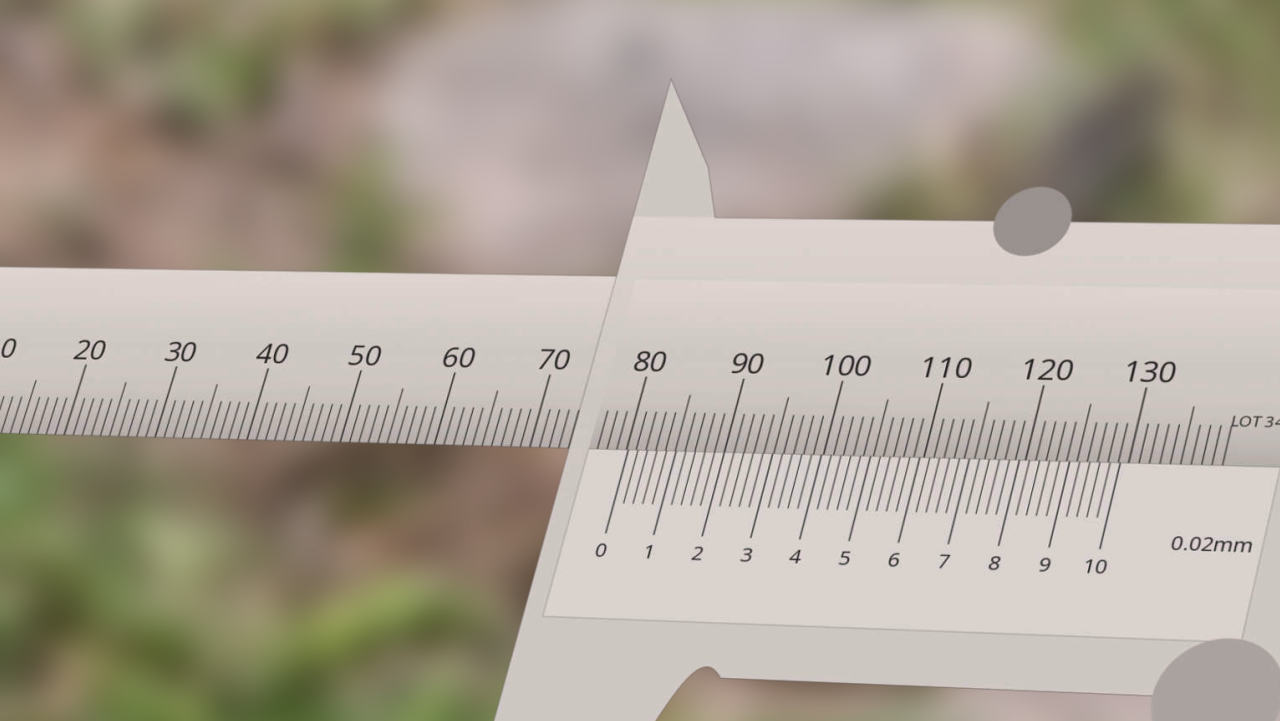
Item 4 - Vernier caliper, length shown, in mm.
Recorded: 80.2 mm
